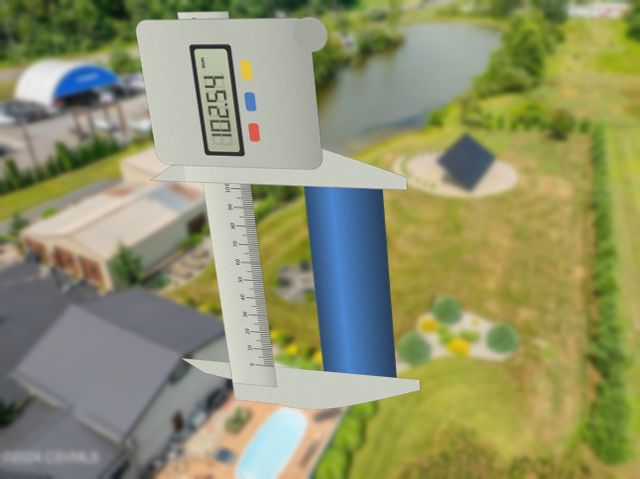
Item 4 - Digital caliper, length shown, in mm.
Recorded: 102.54 mm
